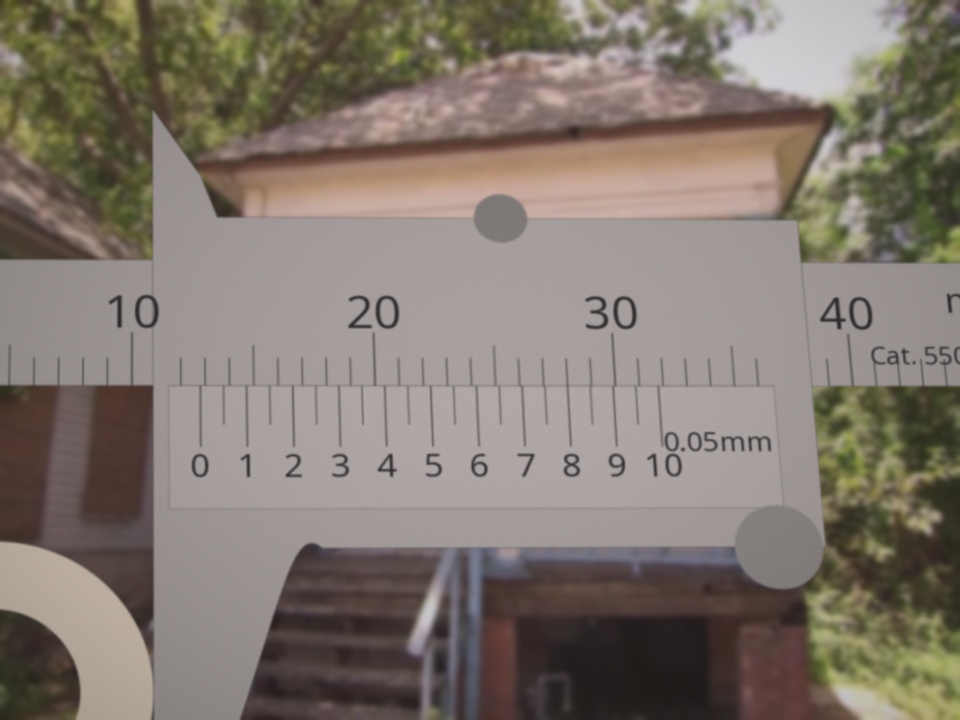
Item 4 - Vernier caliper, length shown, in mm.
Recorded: 12.8 mm
